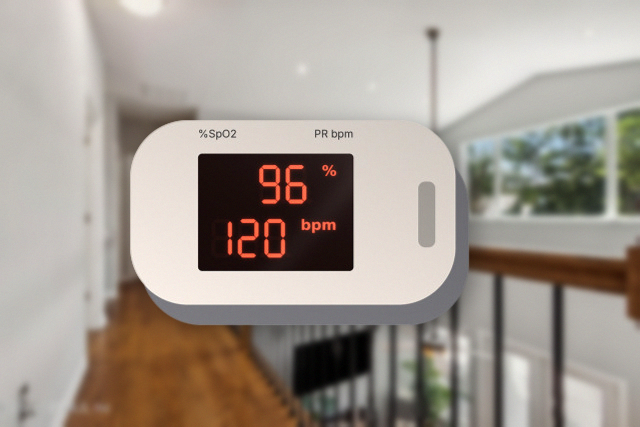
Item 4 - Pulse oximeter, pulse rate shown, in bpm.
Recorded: 120 bpm
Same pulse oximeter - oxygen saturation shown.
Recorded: 96 %
